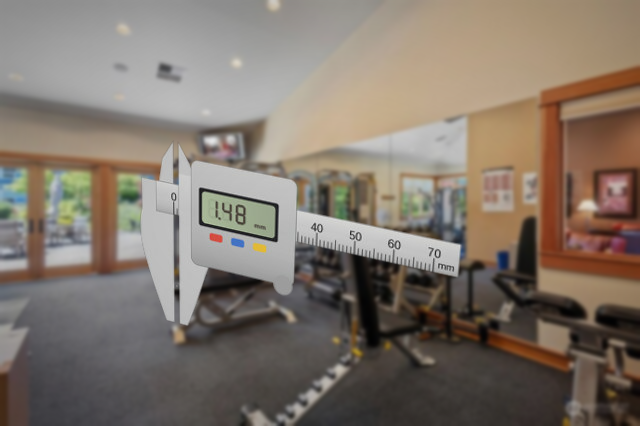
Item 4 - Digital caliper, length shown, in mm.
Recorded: 1.48 mm
